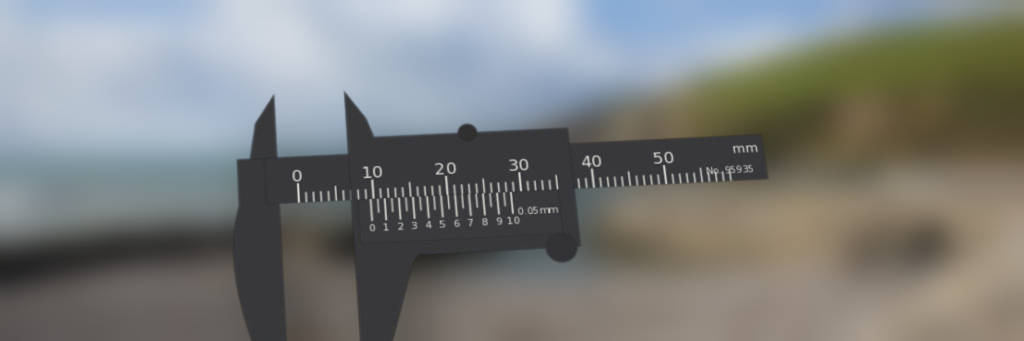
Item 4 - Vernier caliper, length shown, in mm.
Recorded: 9.6 mm
